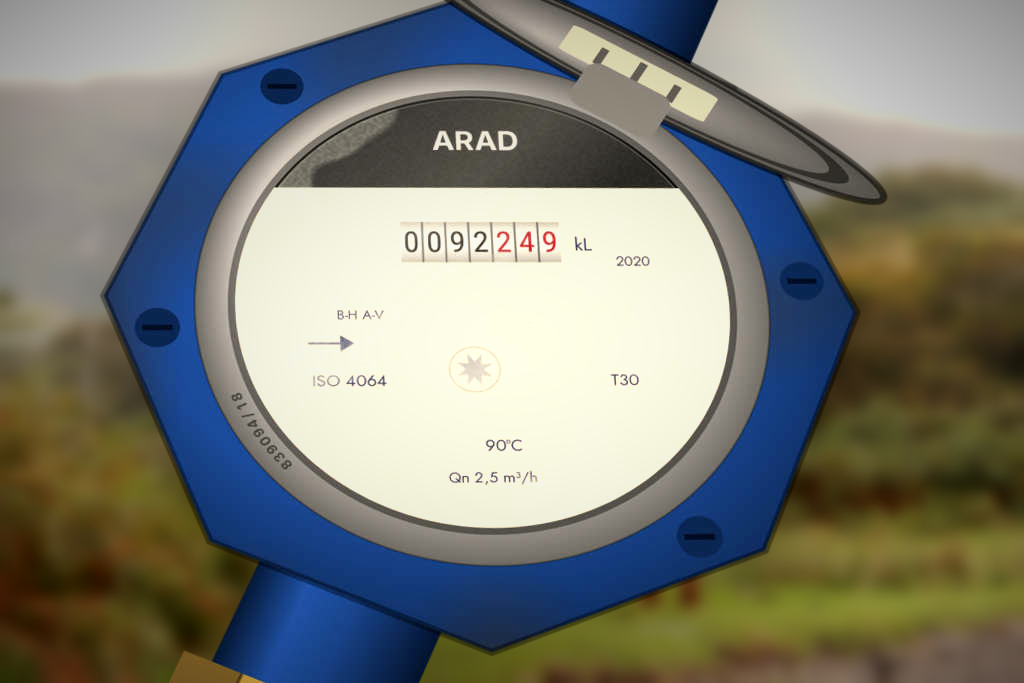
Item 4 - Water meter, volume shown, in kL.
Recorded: 92.249 kL
